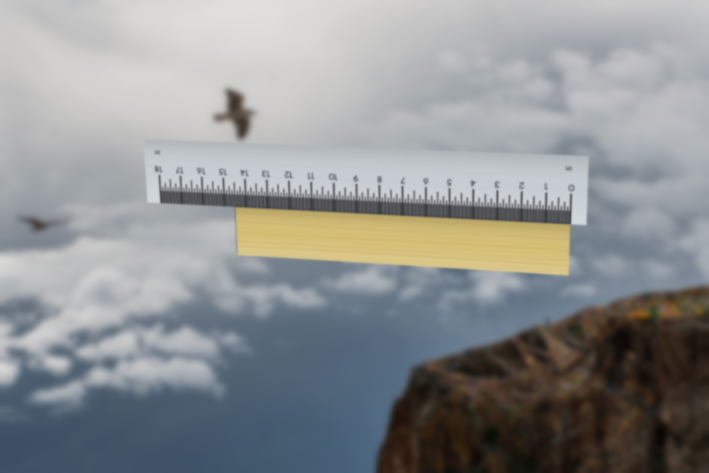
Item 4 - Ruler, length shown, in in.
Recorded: 14.5 in
